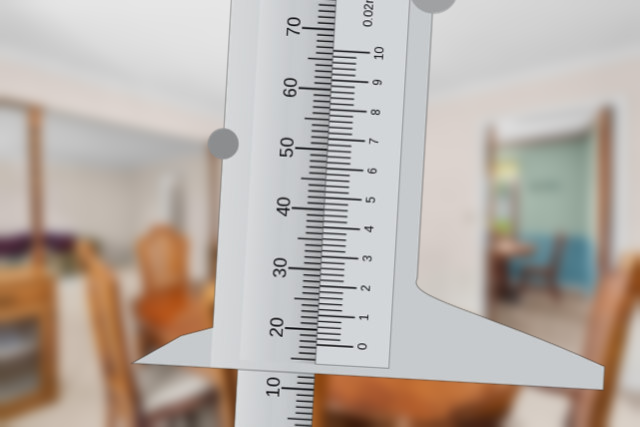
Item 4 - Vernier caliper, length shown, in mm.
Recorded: 17.5 mm
